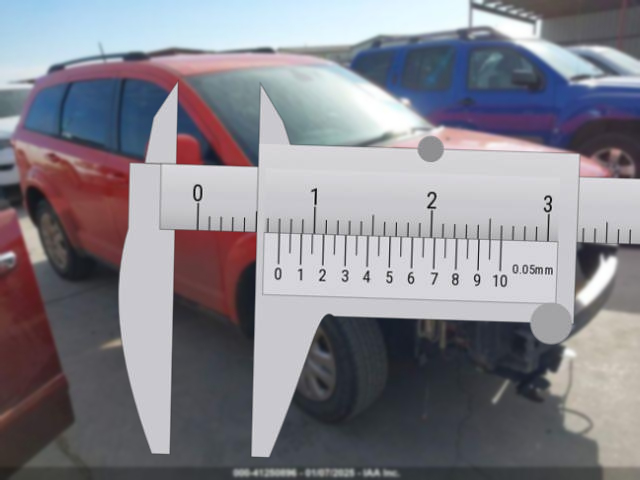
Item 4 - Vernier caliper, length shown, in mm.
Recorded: 7.0 mm
